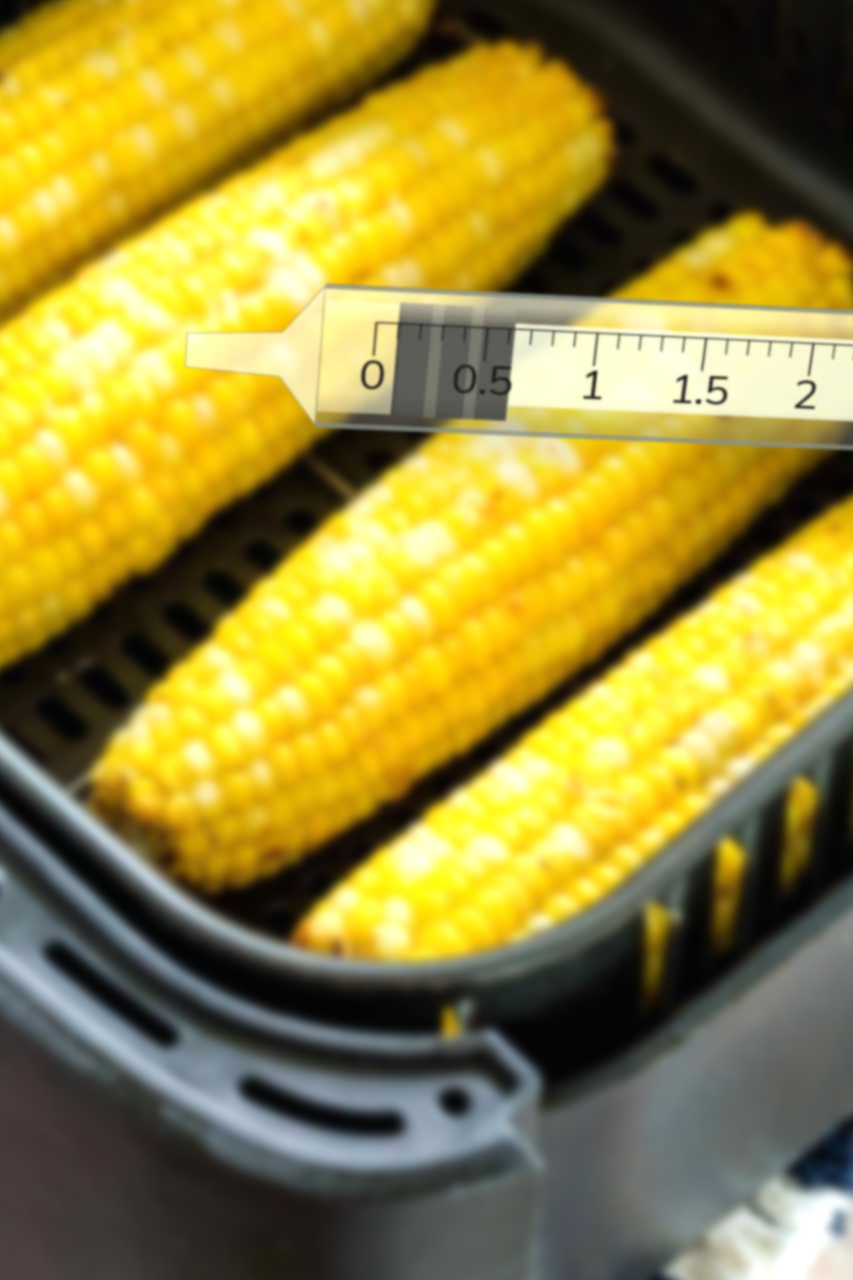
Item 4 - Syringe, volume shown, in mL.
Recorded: 0.1 mL
